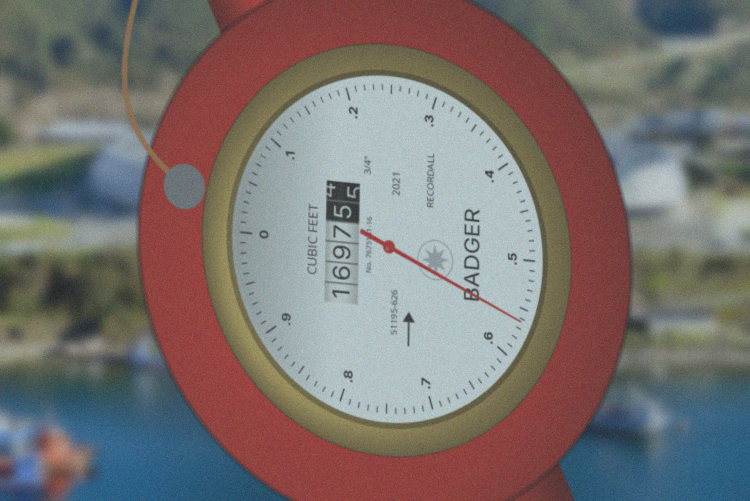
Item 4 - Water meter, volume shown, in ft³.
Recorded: 169754.56 ft³
